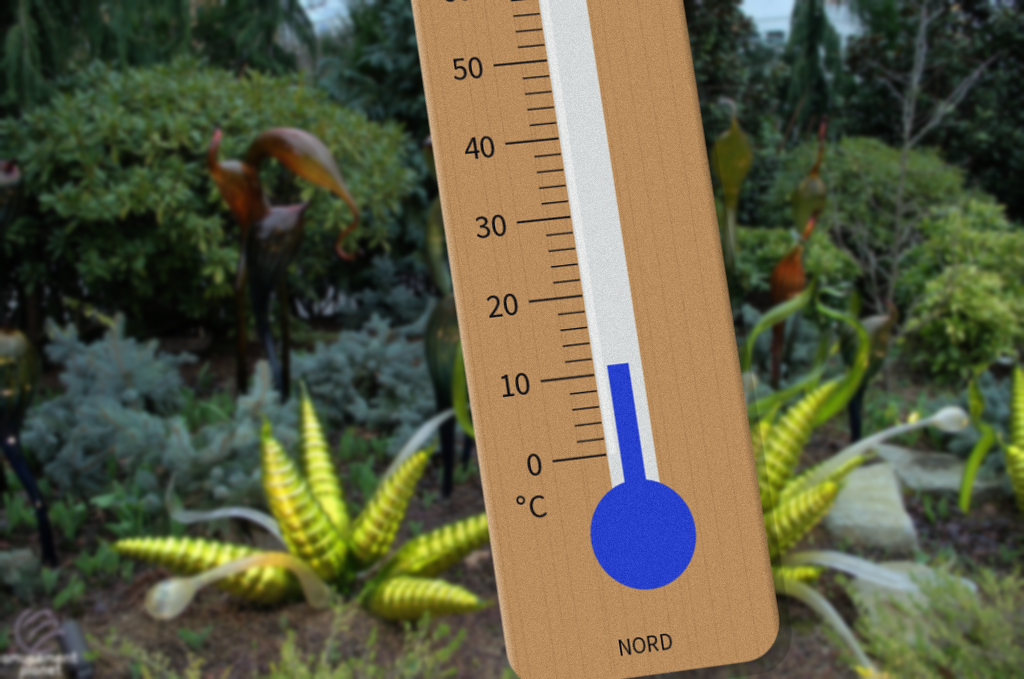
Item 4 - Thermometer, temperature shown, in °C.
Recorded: 11 °C
